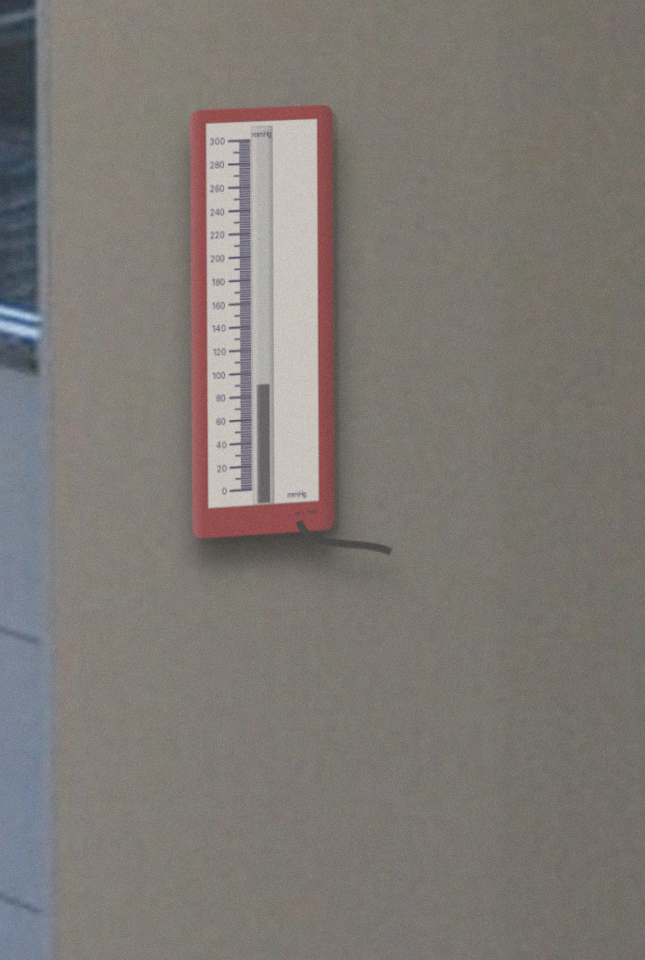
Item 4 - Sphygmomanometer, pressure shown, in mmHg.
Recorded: 90 mmHg
